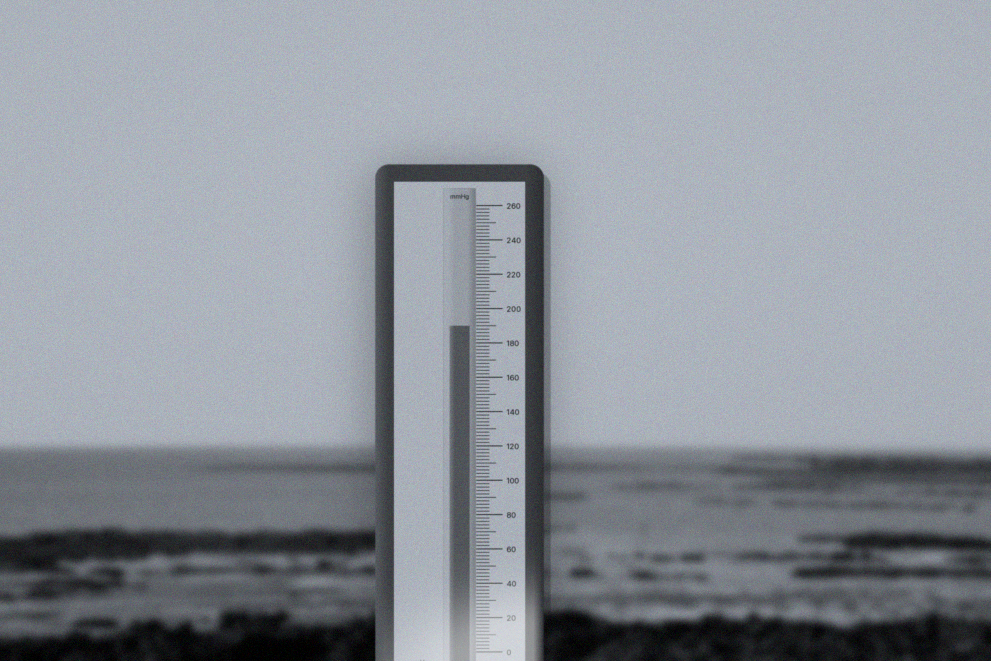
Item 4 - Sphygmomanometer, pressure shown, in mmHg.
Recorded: 190 mmHg
